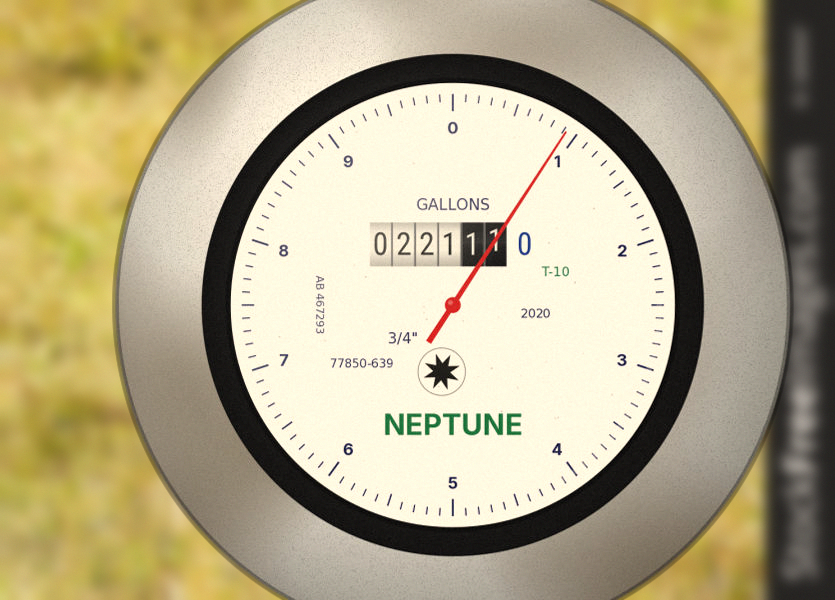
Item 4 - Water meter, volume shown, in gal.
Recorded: 221110.9 gal
